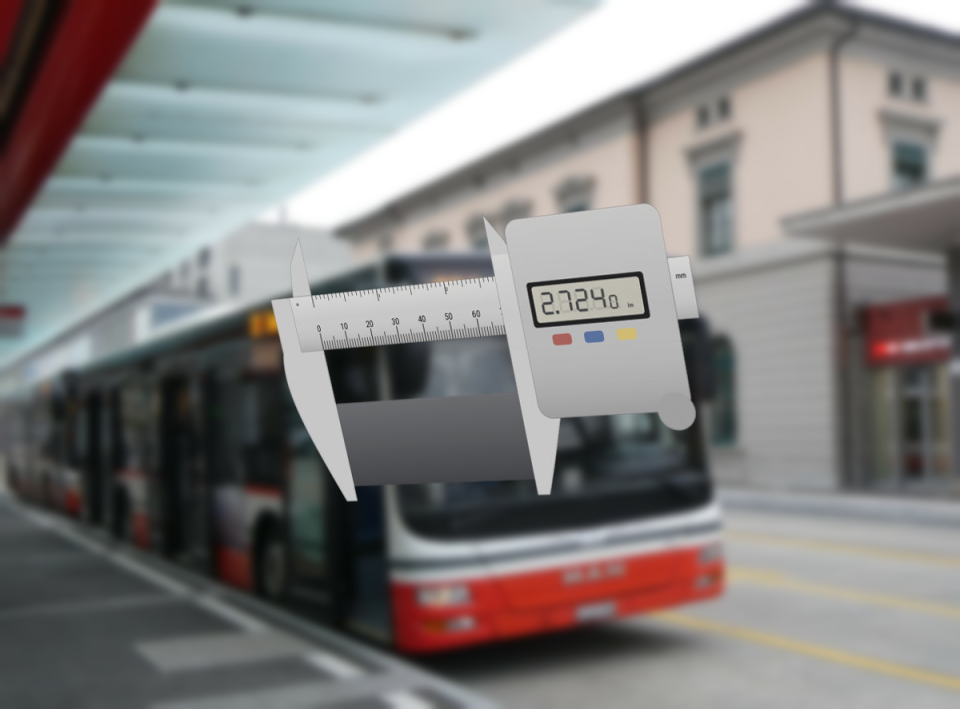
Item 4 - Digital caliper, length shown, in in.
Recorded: 2.7240 in
